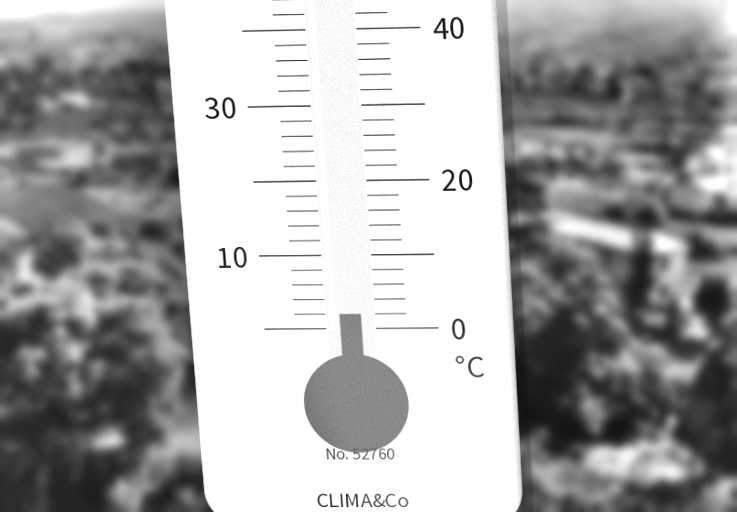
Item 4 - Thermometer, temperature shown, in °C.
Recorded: 2 °C
